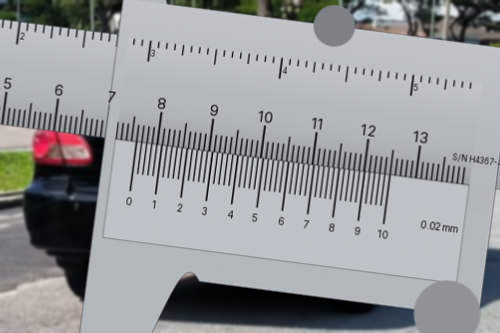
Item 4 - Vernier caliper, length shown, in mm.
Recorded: 76.0 mm
